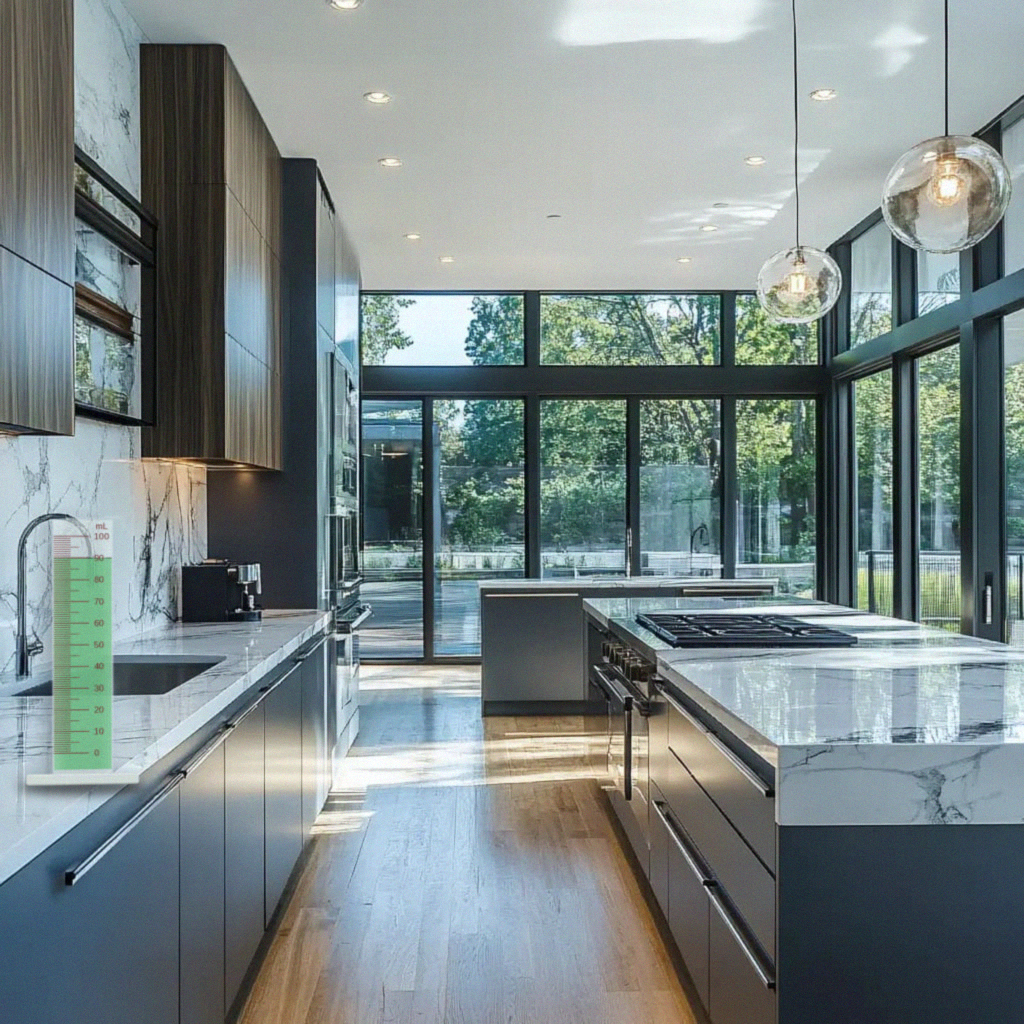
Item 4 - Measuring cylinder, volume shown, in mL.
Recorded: 90 mL
